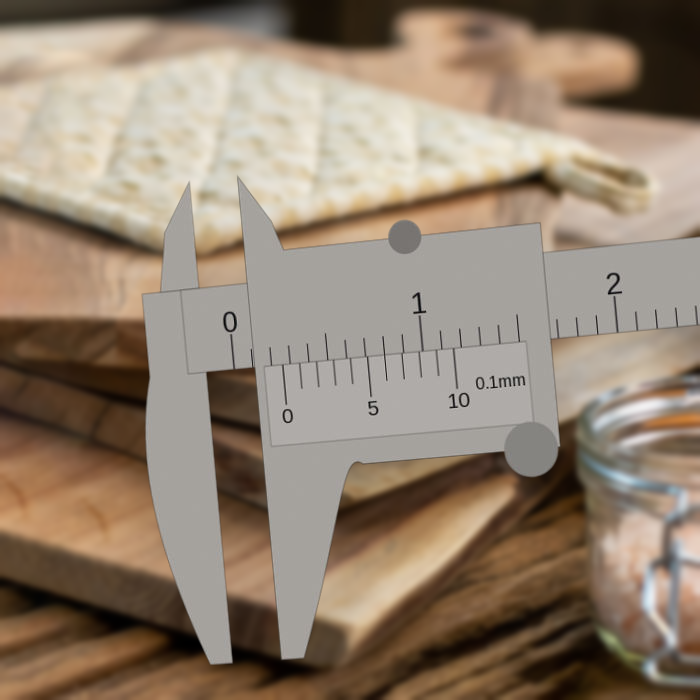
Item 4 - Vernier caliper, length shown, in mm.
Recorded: 2.6 mm
